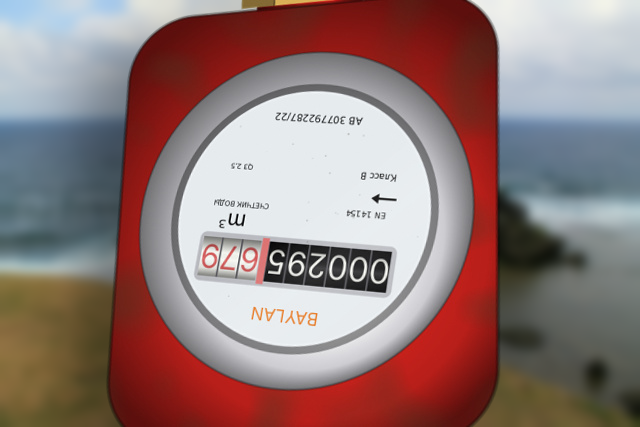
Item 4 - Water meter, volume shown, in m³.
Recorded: 295.679 m³
